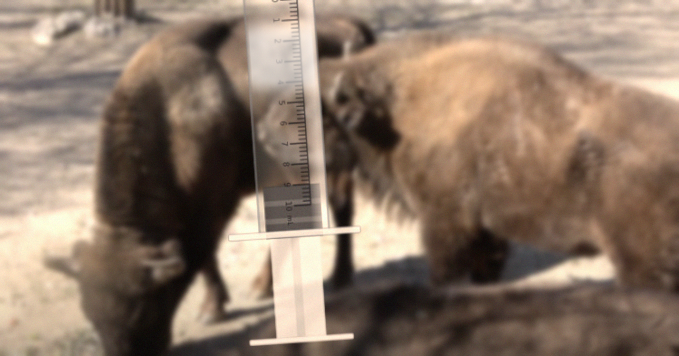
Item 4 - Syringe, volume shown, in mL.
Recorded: 9 mL
